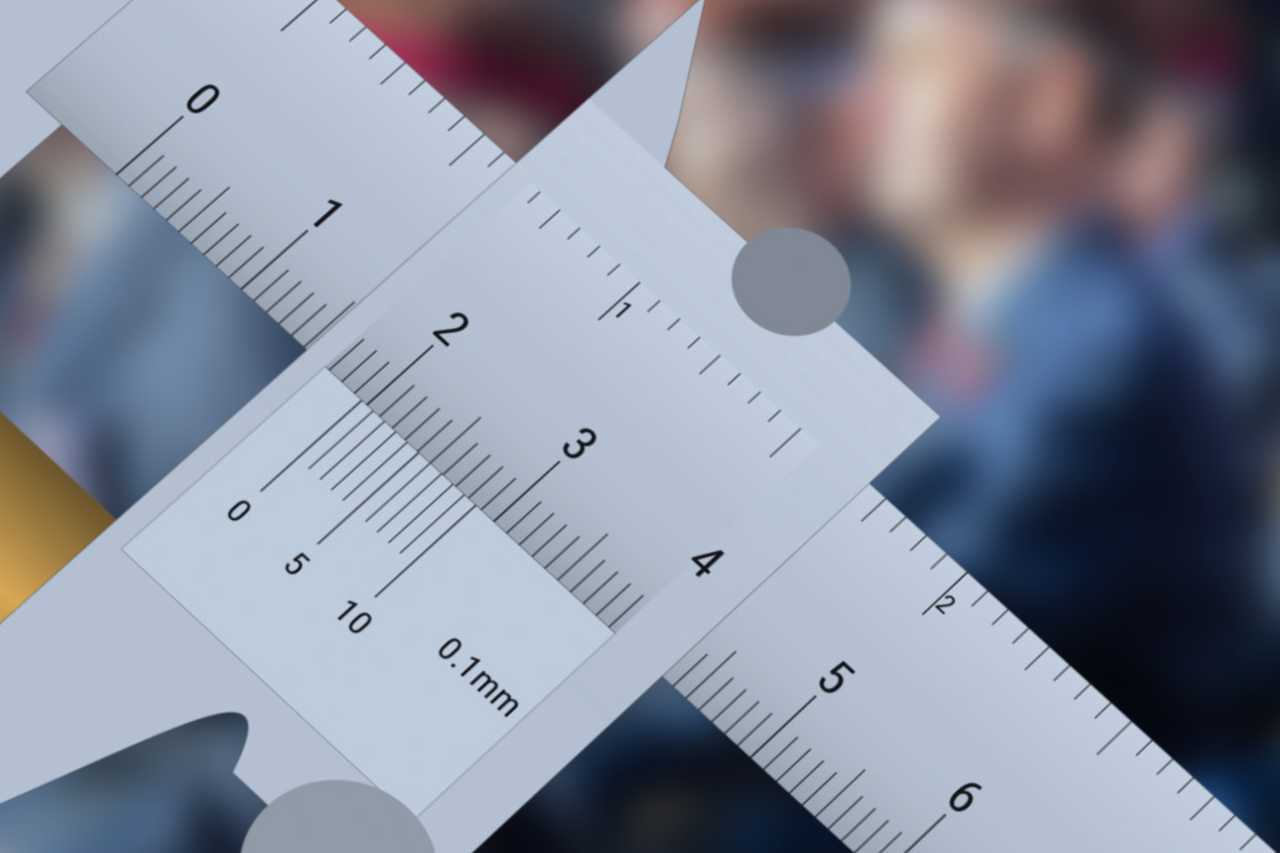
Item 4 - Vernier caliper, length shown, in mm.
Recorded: 19.6 mm
